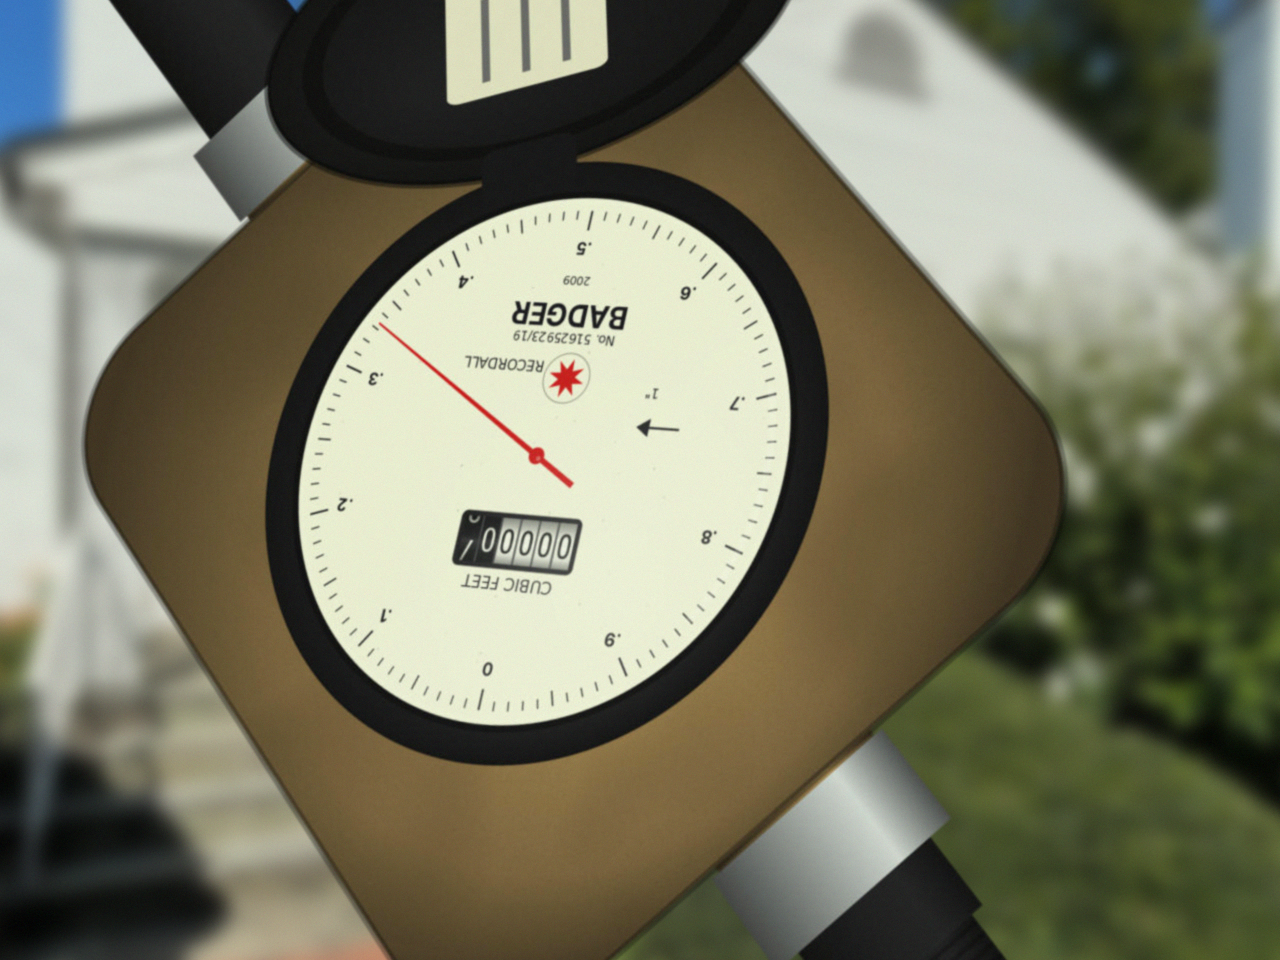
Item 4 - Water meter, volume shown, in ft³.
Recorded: 7.33 ft³
